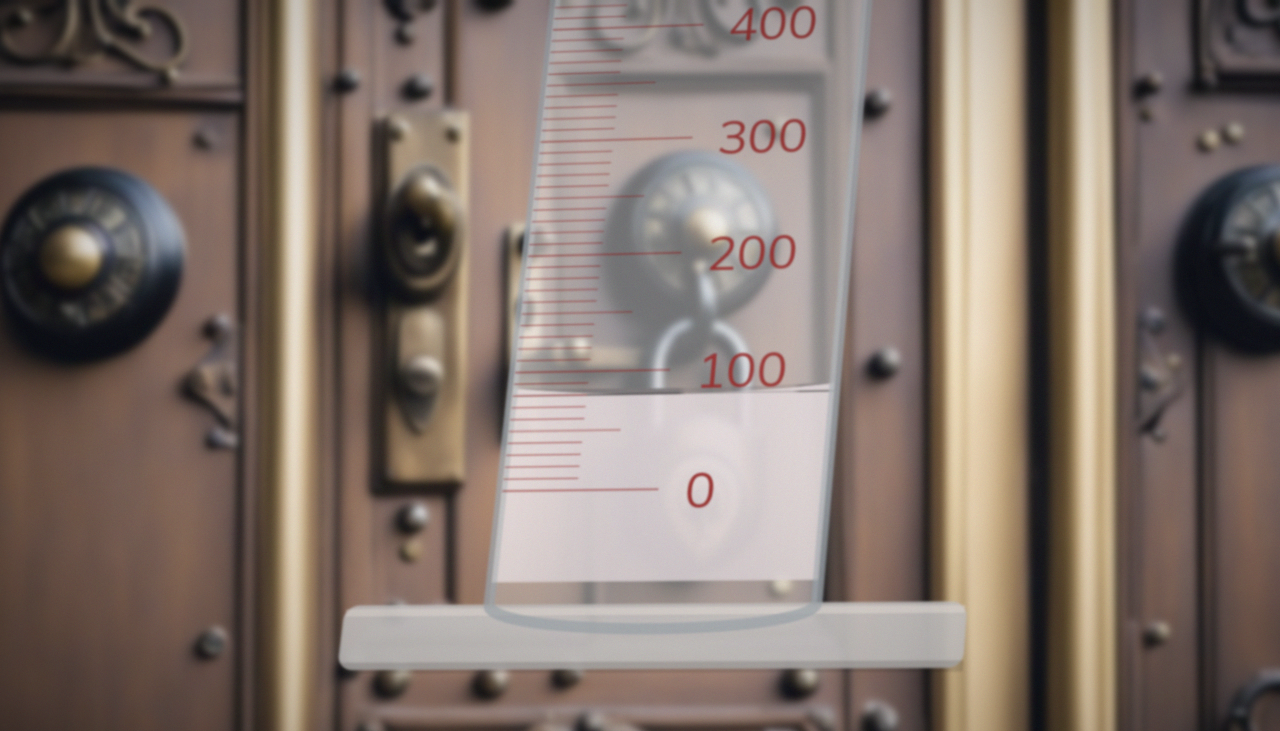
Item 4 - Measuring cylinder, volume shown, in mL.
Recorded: 80 mL
